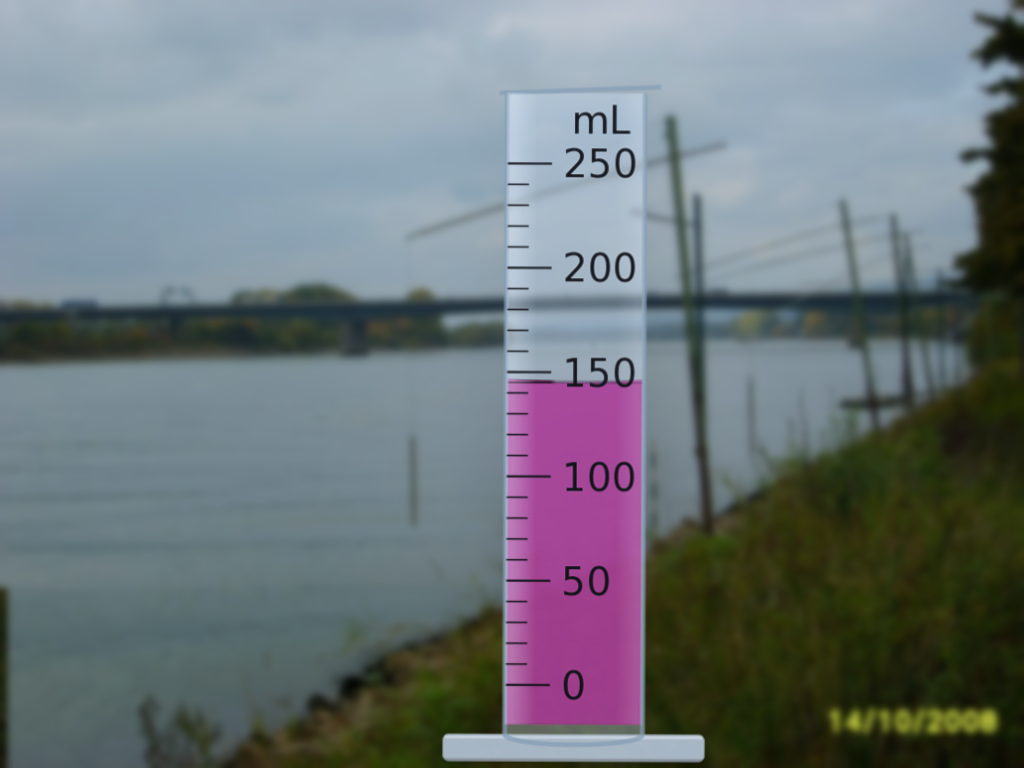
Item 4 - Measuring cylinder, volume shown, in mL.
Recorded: 145 mL
